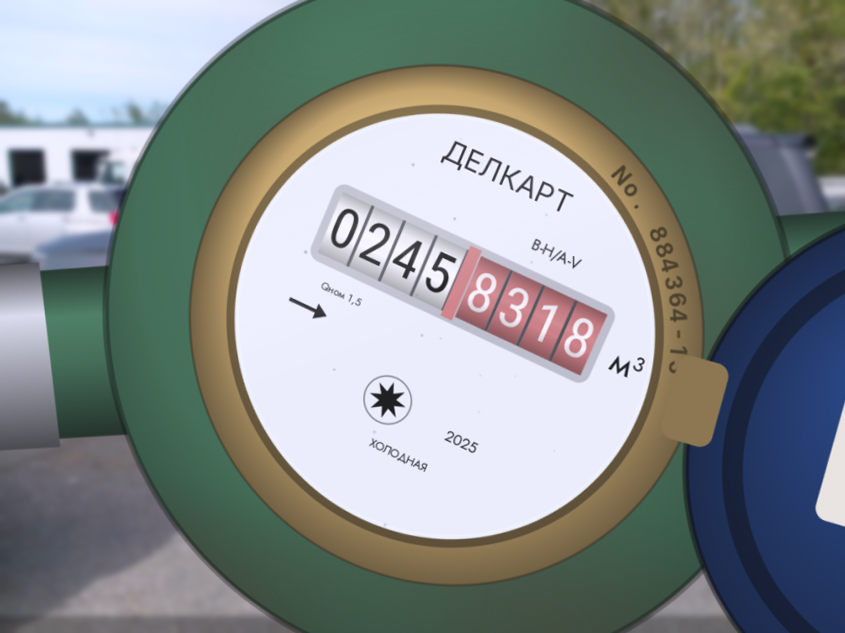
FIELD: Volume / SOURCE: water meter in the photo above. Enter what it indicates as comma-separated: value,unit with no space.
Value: 245.8318,m³
